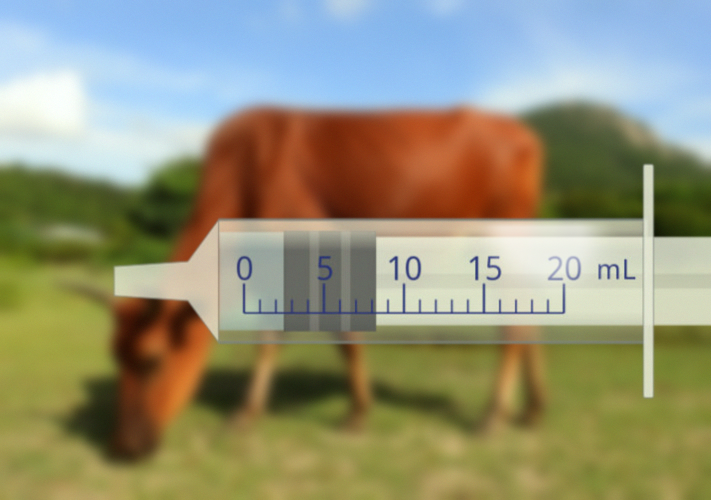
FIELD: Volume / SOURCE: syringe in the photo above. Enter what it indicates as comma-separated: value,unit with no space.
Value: 2.5,mL
